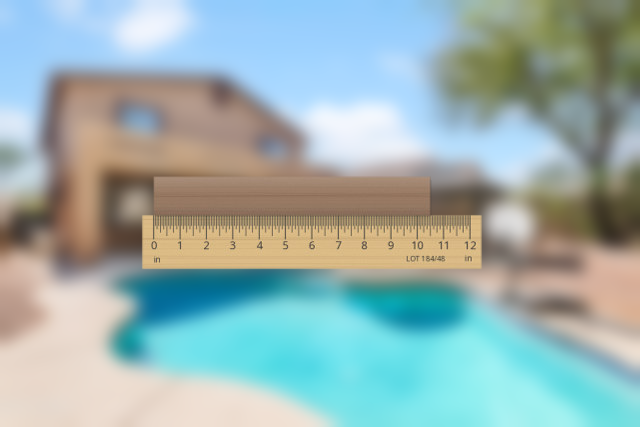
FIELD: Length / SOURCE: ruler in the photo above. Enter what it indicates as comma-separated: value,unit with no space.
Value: 10.5,in
